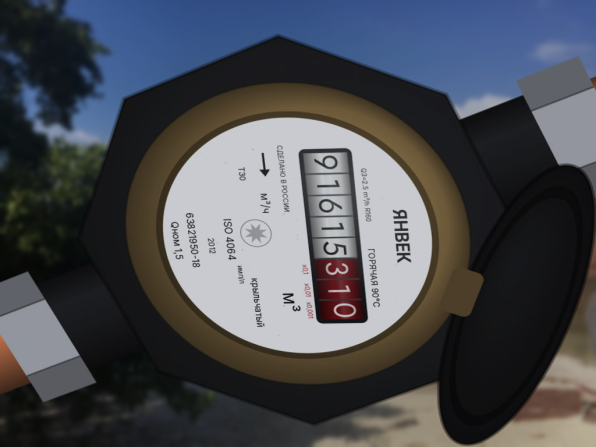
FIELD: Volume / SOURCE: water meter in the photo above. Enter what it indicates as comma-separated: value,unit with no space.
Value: 91615.310,m³
